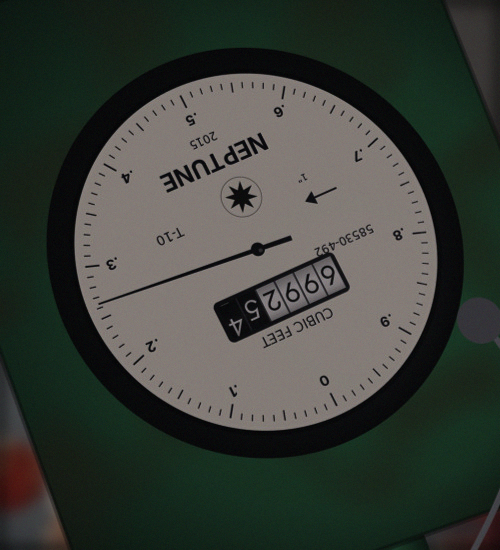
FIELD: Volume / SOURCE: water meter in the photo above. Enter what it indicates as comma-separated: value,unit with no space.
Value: 699254.26,ft³
